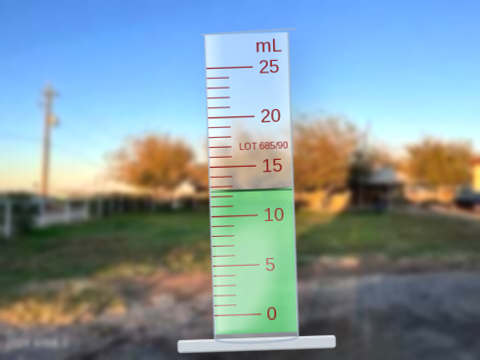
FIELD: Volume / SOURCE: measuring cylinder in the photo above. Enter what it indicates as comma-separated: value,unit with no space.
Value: 12.5,mL
